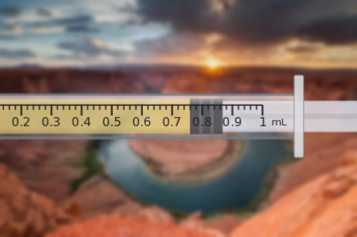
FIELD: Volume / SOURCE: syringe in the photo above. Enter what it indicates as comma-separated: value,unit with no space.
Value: 0.76,mL
